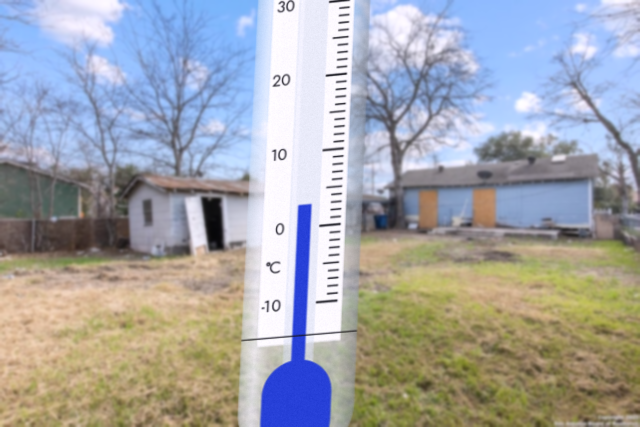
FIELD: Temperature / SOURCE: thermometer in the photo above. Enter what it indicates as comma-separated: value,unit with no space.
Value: 3,°C
